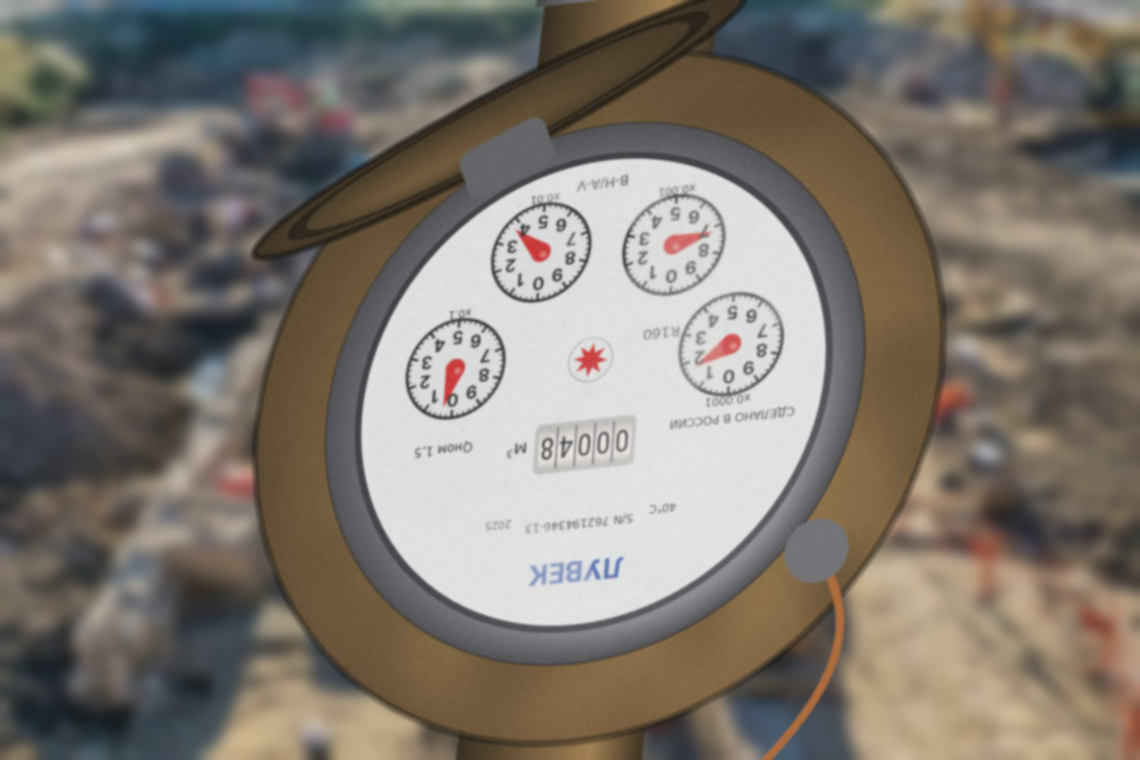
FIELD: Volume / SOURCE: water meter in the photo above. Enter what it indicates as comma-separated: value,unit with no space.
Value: 48.0371,m³
